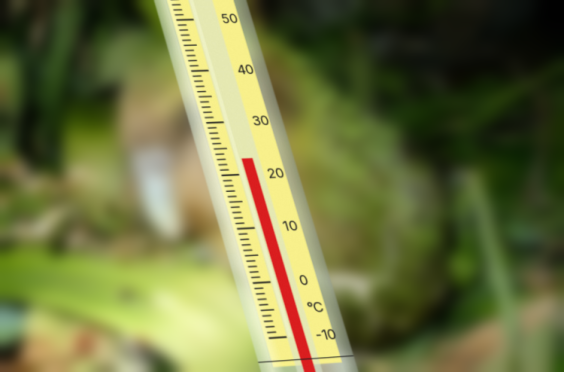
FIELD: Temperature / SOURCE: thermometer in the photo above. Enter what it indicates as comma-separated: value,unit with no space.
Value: 23,°C
